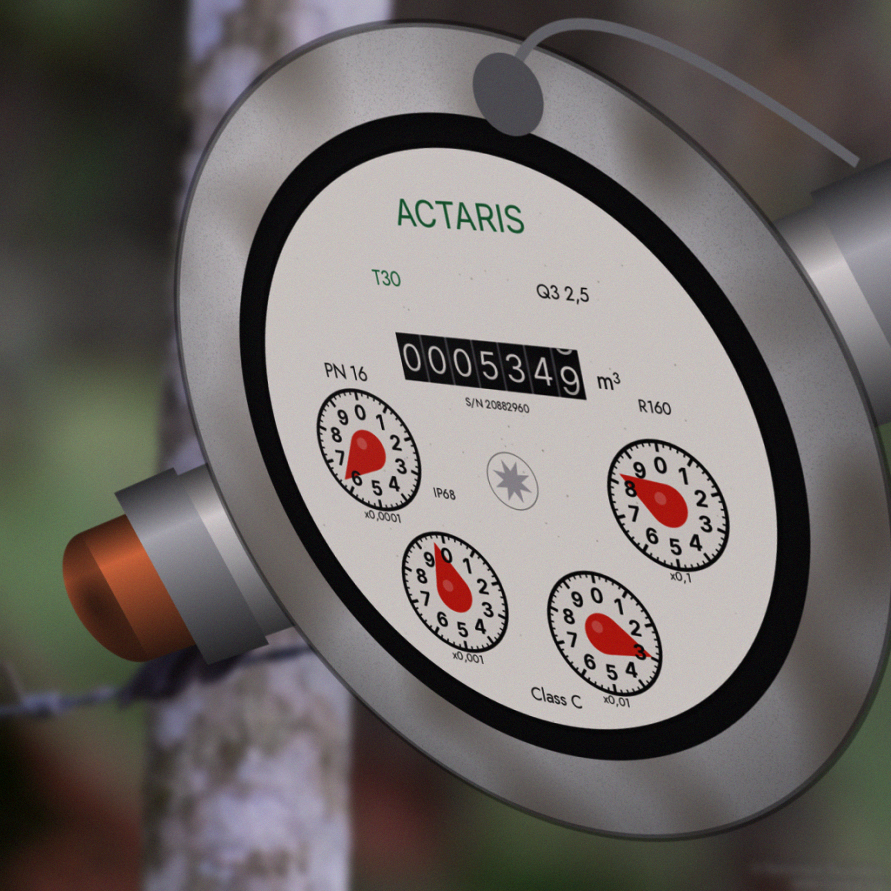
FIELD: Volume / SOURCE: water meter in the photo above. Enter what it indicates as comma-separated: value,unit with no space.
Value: 5348.8296,m³
